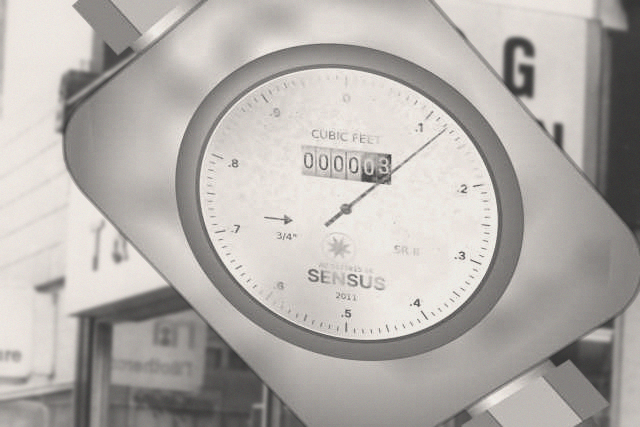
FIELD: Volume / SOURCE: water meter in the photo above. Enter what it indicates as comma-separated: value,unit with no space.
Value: 3.12,ft³
